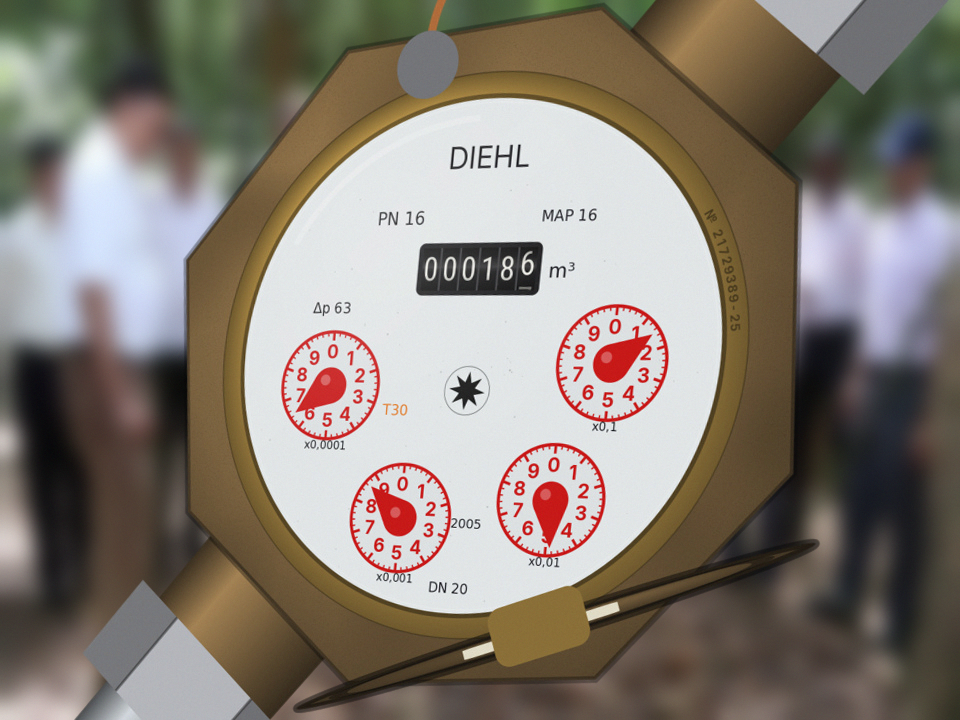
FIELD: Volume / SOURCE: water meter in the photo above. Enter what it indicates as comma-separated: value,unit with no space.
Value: 186.1486,m³
